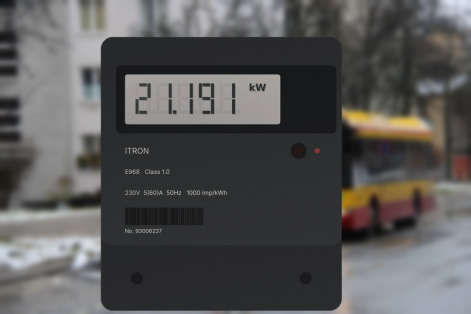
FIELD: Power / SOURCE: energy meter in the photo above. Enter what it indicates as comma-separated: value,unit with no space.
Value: 21.191,kW
